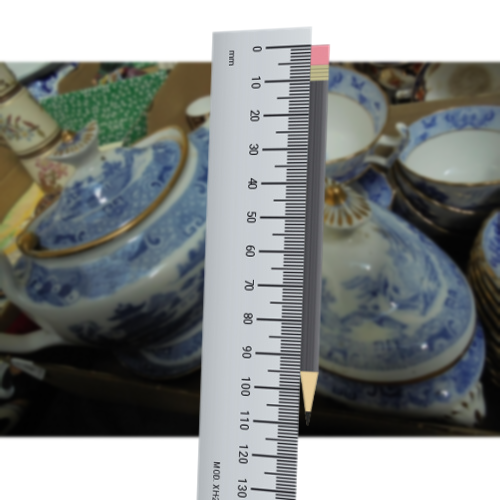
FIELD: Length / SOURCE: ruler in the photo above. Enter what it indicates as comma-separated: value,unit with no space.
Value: 110,mm
